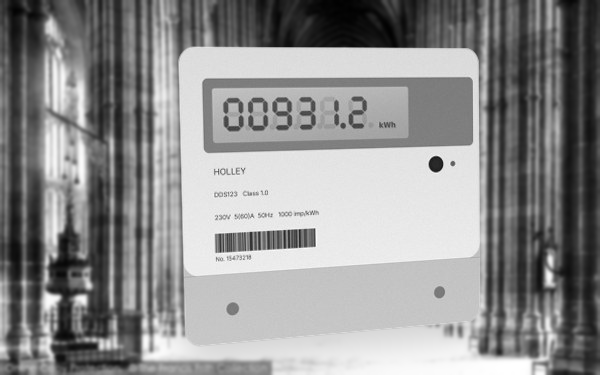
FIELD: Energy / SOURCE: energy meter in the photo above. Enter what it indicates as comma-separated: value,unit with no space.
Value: 931.2,kWh
